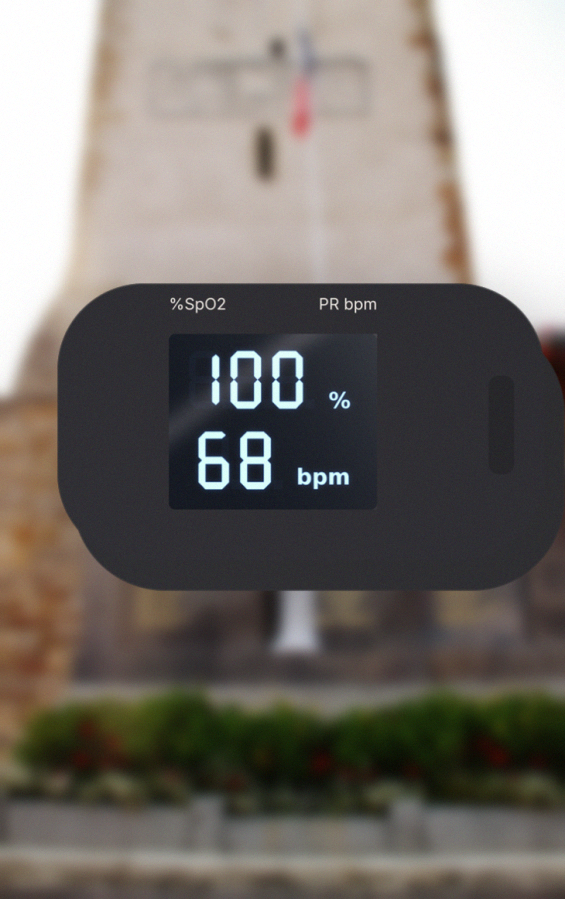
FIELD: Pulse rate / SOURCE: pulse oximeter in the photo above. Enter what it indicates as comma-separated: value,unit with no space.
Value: 68,bpm
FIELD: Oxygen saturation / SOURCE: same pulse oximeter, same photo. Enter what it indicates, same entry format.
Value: 100,%
